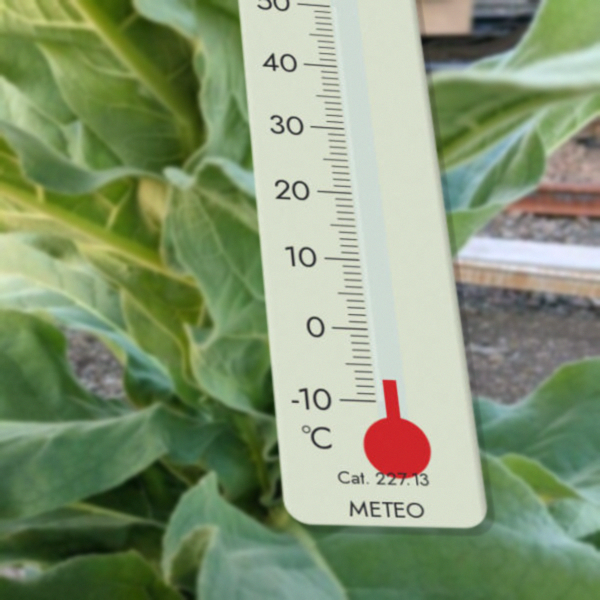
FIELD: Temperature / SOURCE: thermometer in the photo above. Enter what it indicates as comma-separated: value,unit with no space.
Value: -7,°C
